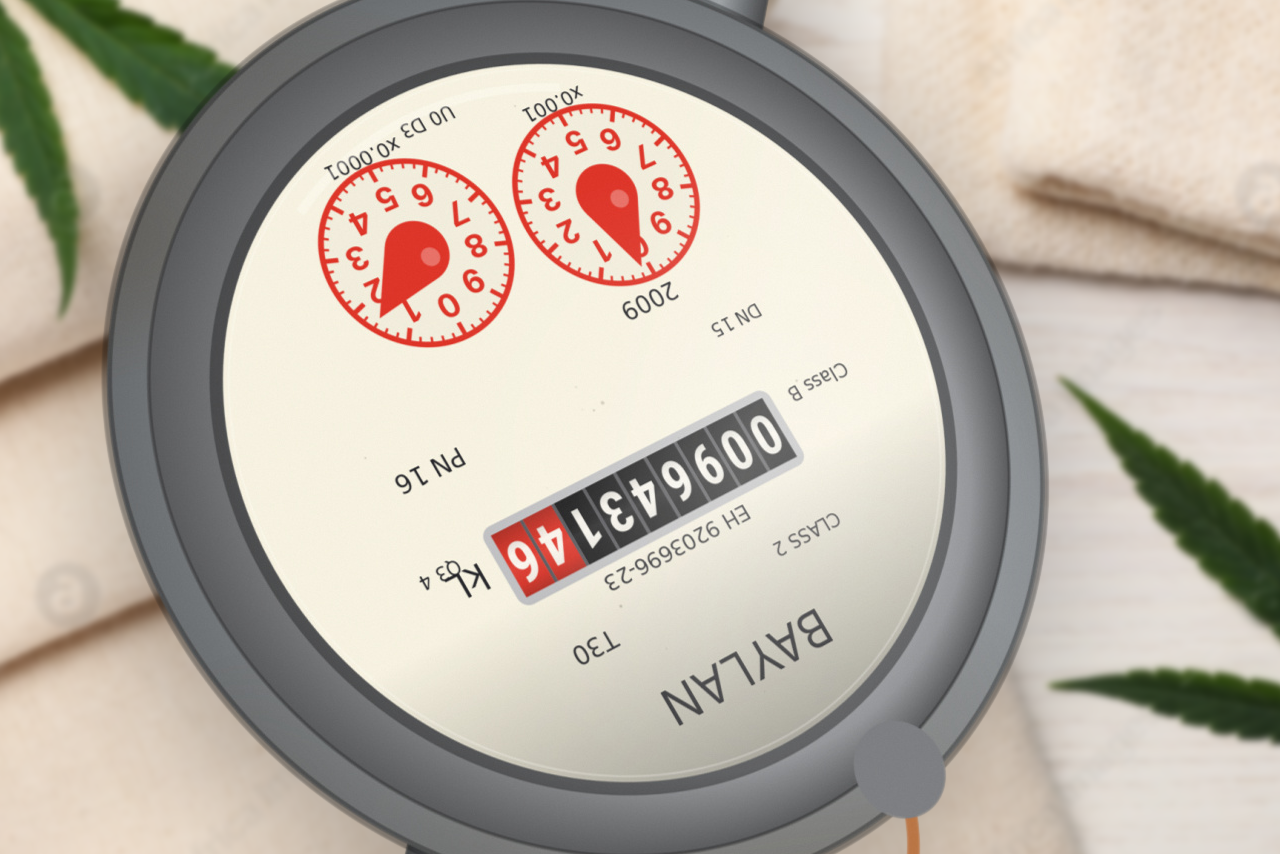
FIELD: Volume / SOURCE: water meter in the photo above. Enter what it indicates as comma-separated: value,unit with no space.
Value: 96431.4601,kL
